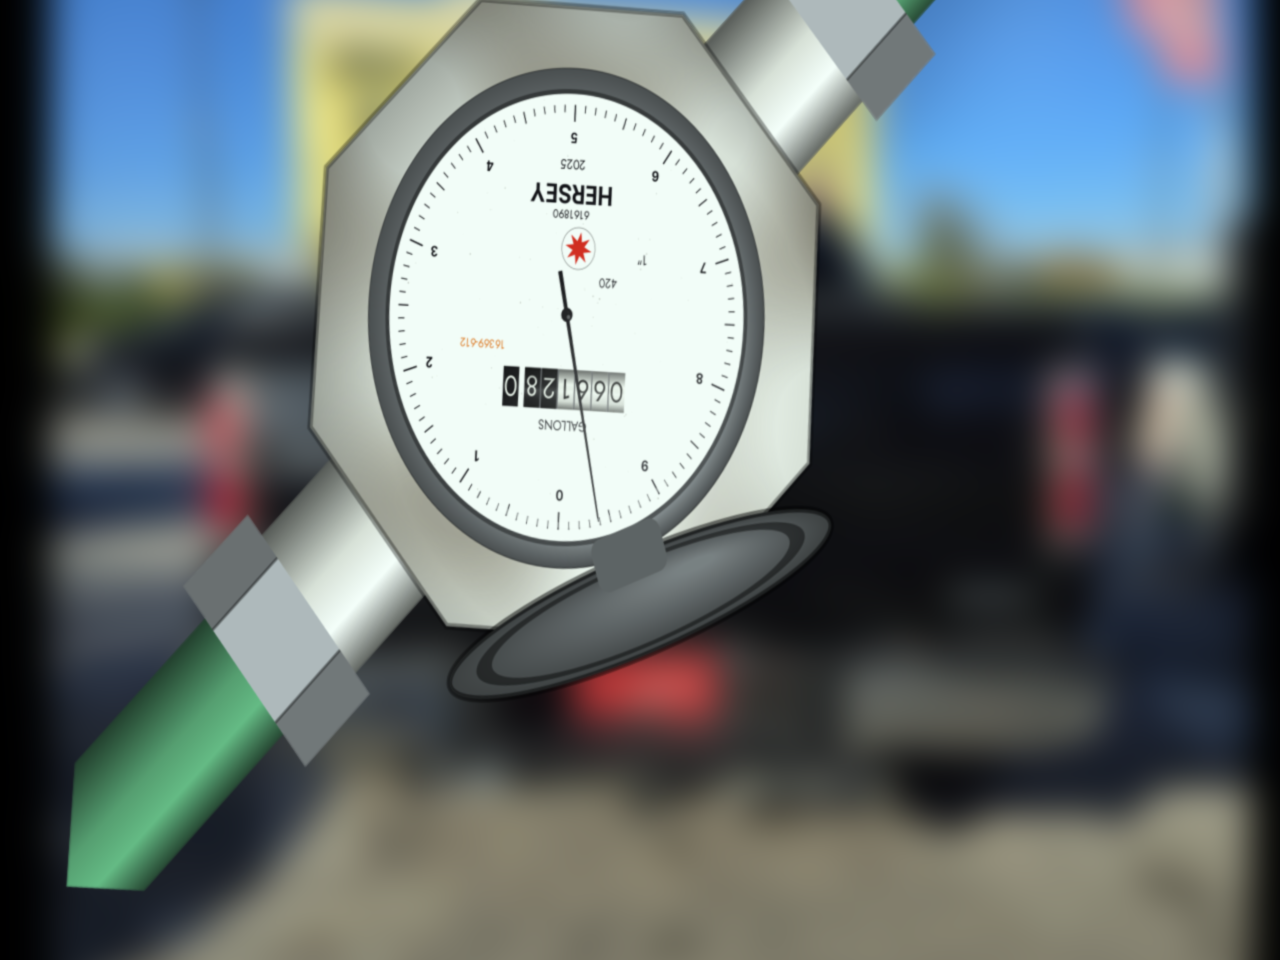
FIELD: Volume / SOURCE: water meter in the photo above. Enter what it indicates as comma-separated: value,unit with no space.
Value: 661279.6,gal
